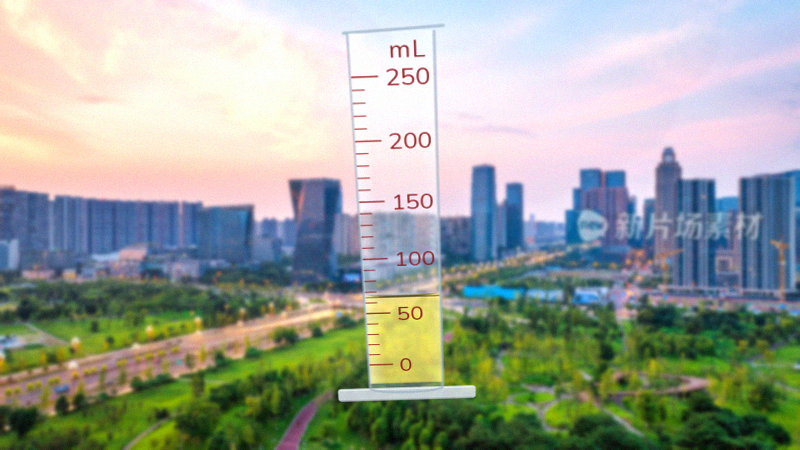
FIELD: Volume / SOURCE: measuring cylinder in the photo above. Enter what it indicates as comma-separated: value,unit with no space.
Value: 65,mL
